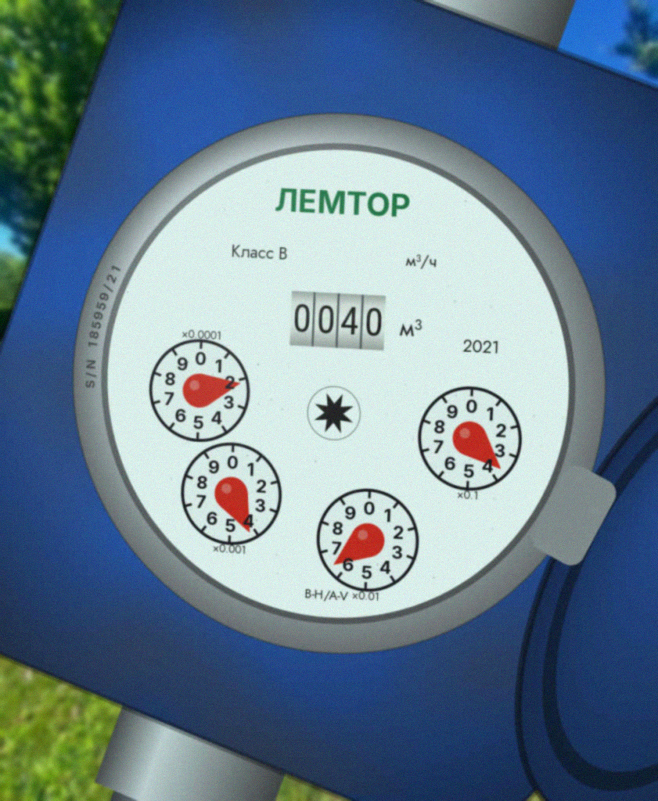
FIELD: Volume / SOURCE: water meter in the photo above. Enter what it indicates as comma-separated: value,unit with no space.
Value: 40.3642,m³
